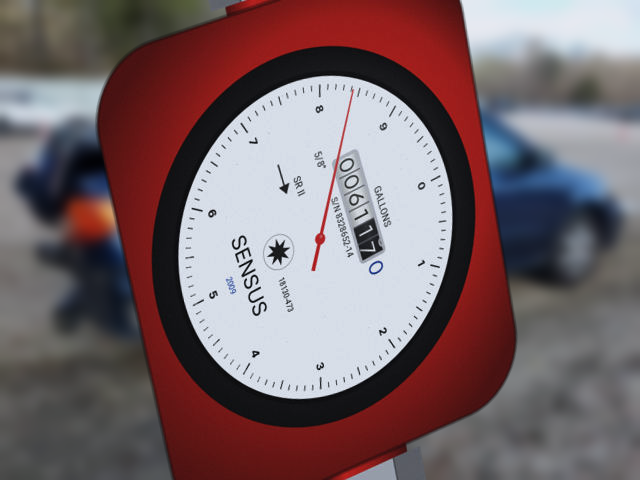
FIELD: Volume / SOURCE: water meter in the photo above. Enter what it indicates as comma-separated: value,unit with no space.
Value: 61168.4,gal
